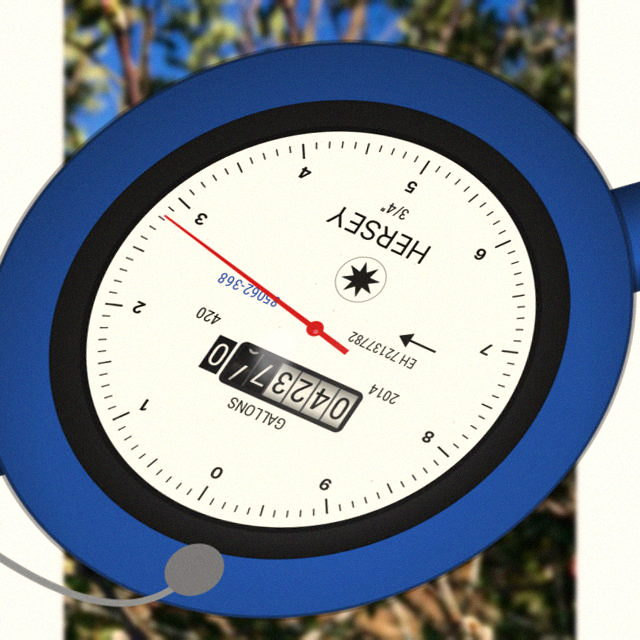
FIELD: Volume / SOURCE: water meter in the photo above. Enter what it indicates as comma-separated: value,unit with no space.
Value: 423772.8,gal
